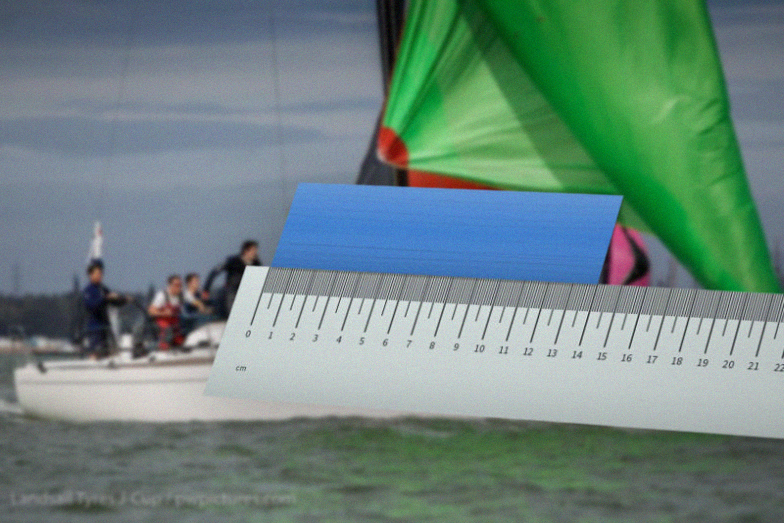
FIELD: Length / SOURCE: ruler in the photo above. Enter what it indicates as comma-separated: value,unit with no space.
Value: 14,cm
